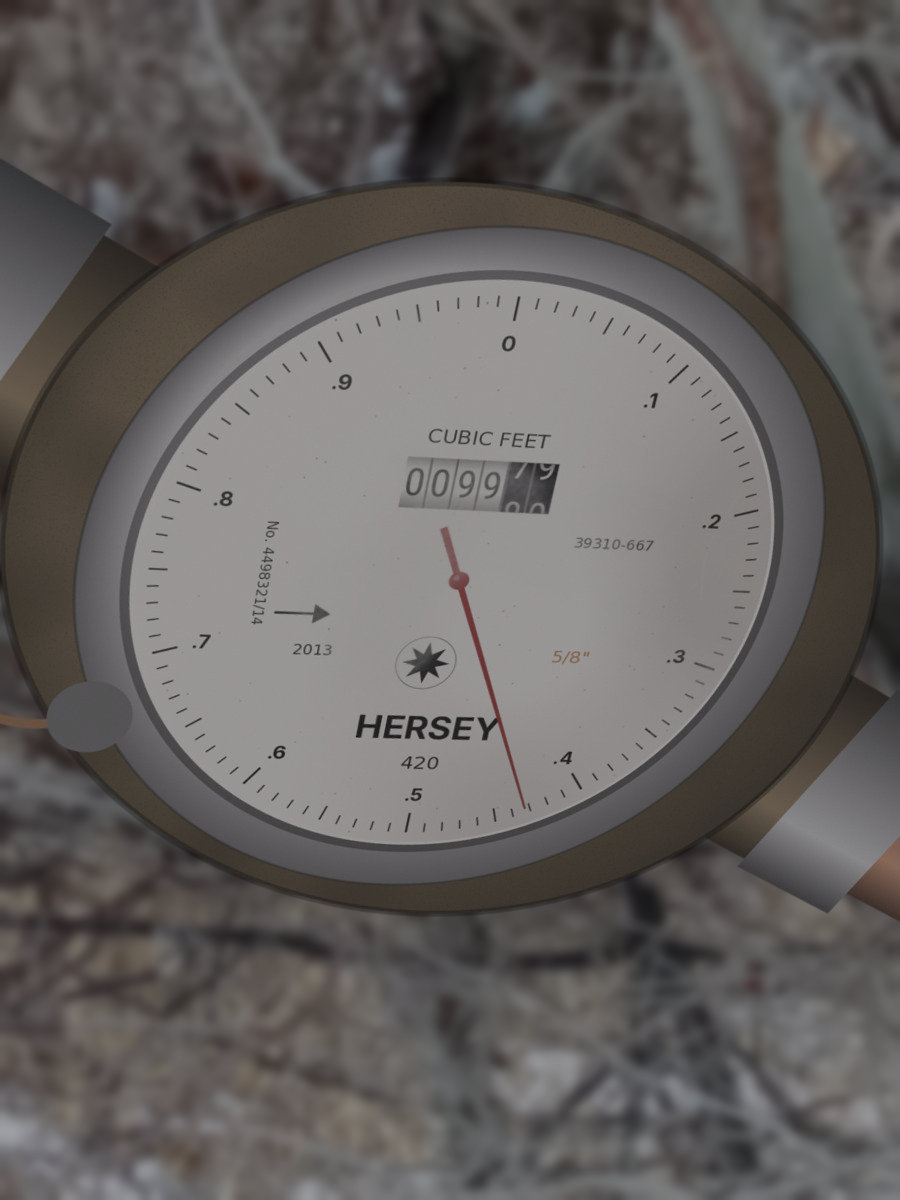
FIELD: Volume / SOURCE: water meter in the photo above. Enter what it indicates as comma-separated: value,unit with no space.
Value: 9979.43,ft³
